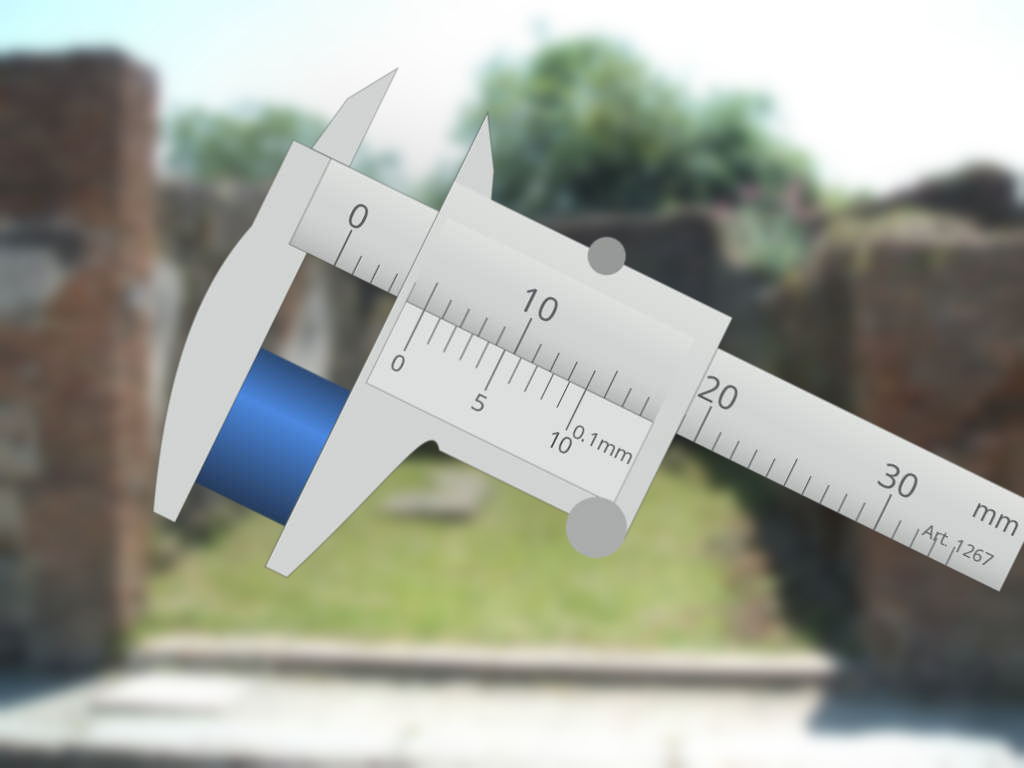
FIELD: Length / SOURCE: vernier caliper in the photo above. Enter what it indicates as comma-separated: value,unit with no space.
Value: 5.0,mm
